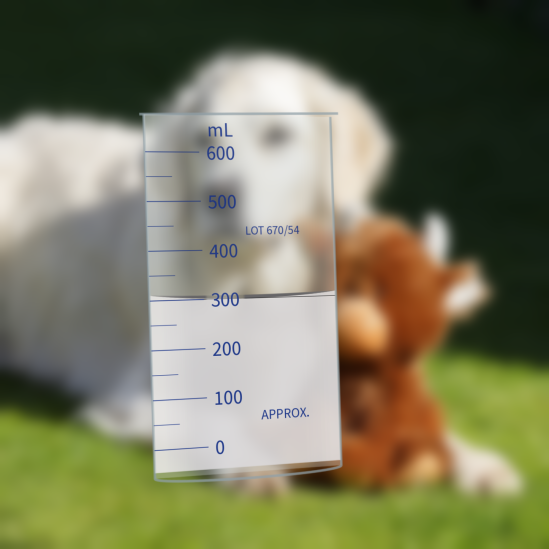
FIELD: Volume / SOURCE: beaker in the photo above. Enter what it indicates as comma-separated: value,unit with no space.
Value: 300,mL
